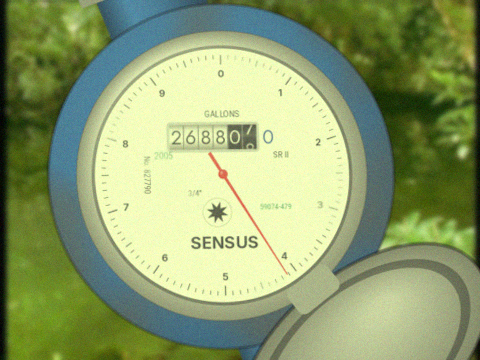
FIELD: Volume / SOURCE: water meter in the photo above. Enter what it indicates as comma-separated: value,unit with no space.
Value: 2688074.1,gal
